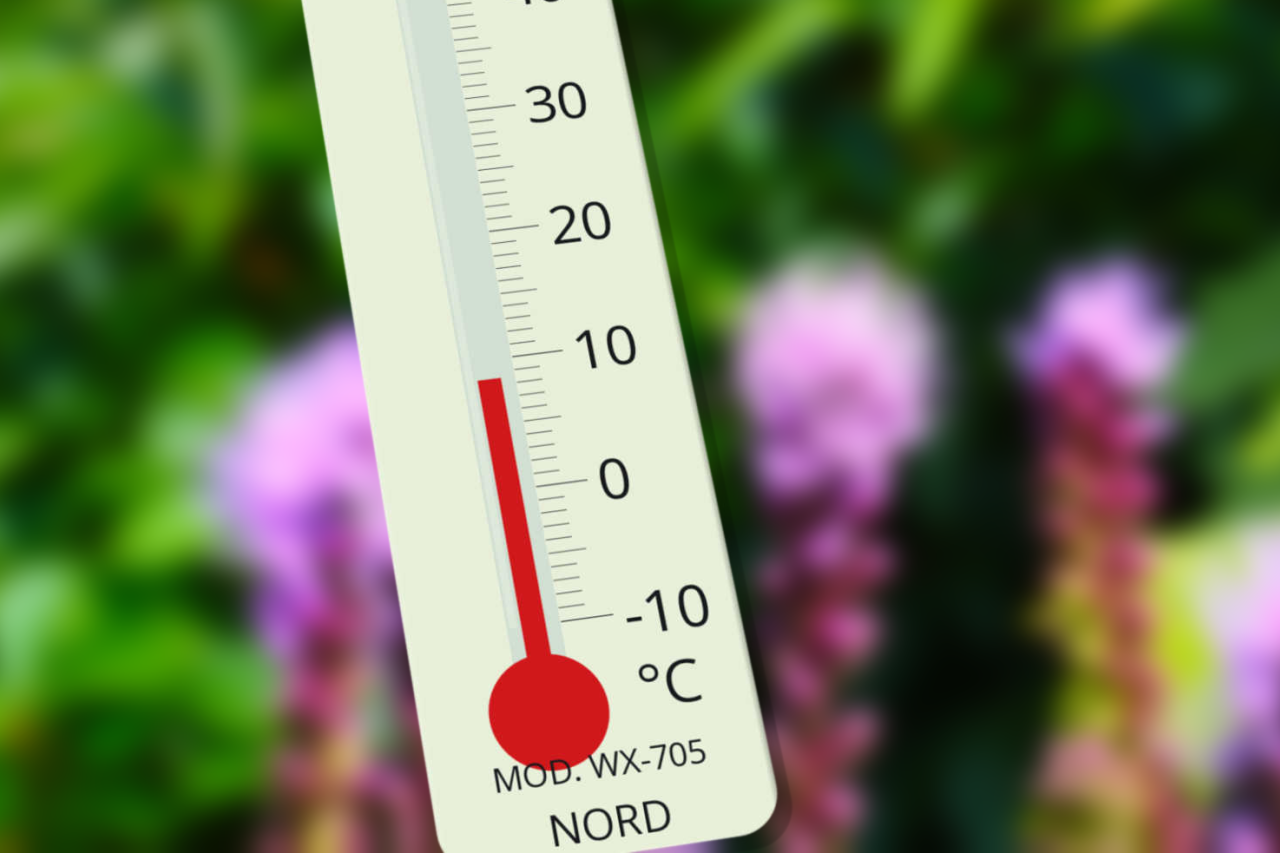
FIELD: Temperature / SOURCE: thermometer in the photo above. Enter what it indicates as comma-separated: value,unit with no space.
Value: 8.5,°C
